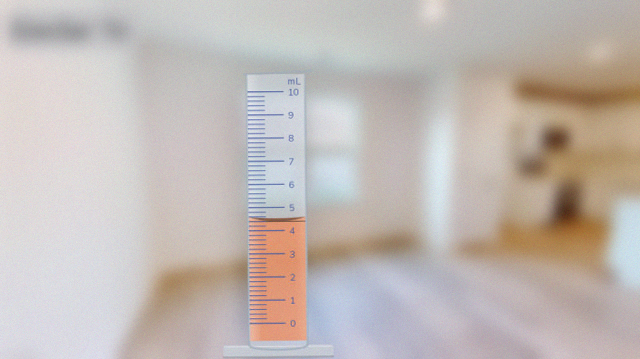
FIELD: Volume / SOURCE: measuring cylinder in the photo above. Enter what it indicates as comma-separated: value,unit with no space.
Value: 4.4,mL
